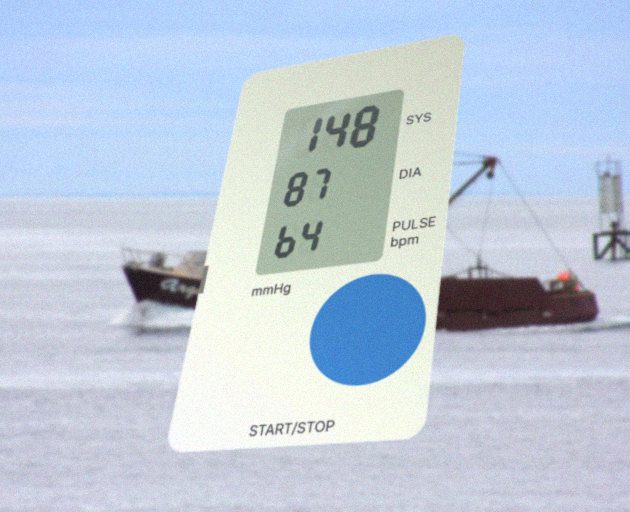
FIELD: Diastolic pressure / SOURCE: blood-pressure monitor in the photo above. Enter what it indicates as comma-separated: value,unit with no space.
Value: 87,mmHg
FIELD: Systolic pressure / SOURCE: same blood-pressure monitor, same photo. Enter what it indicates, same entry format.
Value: 148,mmHg
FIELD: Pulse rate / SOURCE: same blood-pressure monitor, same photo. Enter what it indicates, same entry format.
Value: 64,bpm
